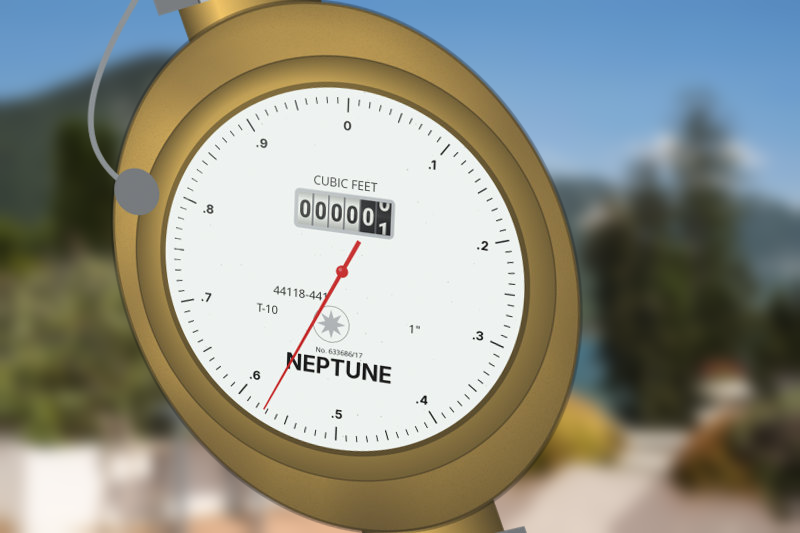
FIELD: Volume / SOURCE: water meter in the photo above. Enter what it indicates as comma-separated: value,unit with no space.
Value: 0.57,ft³
